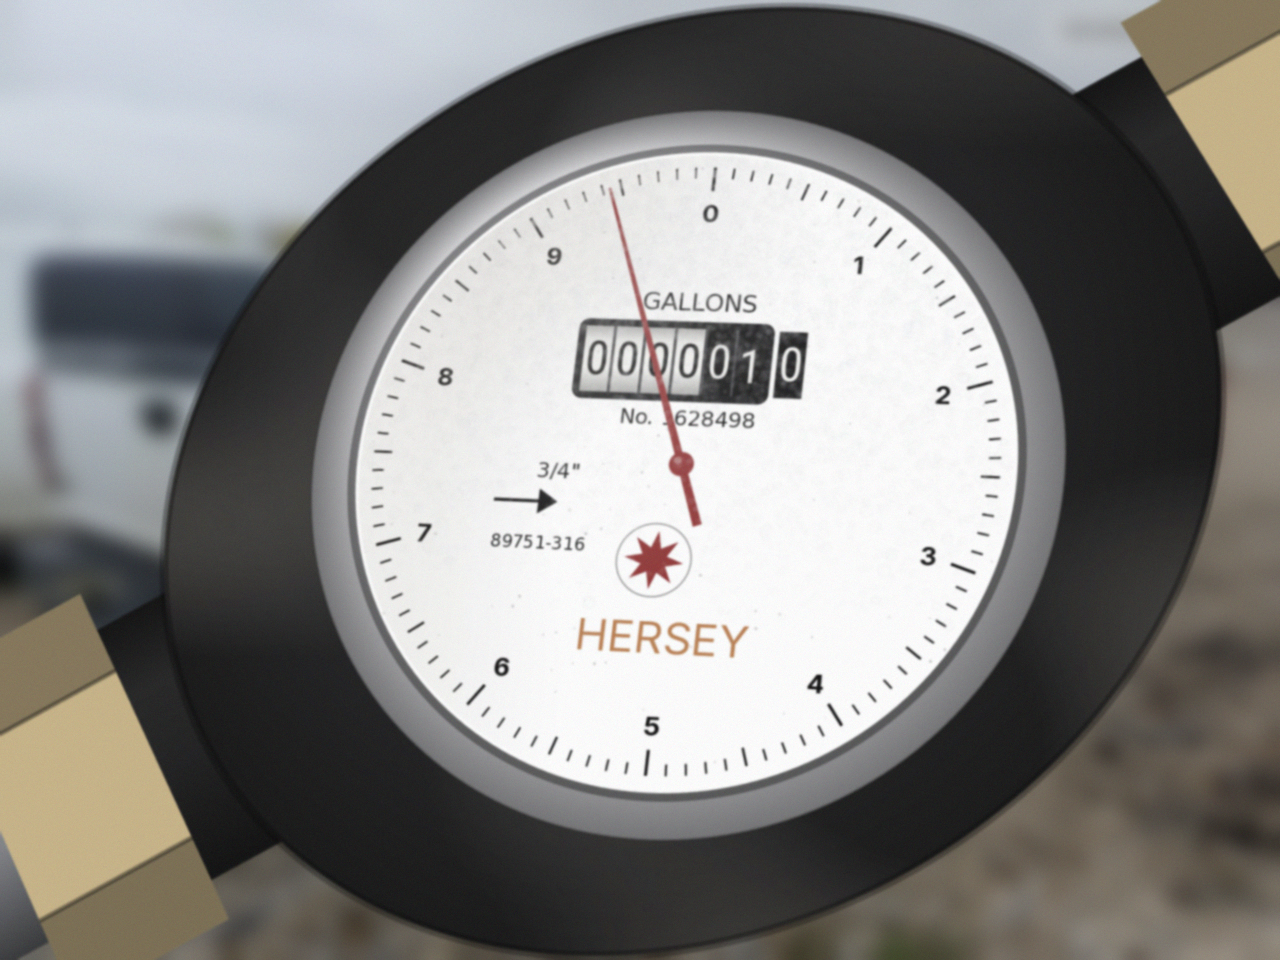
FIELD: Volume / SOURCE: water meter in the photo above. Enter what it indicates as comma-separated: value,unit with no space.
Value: 9.4,gal
